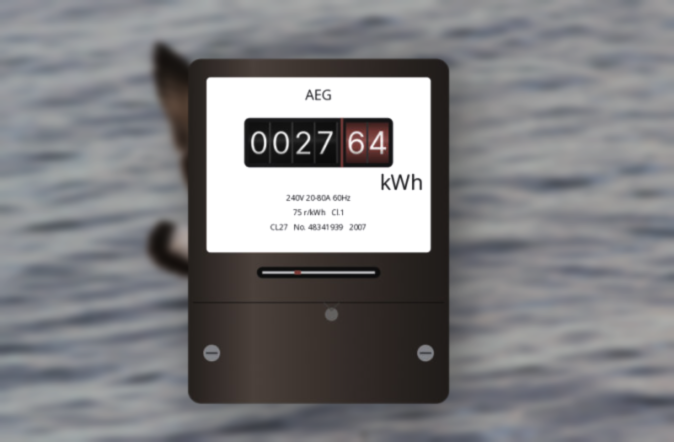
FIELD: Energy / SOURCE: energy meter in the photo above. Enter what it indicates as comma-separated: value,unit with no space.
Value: 27.64,kWh
